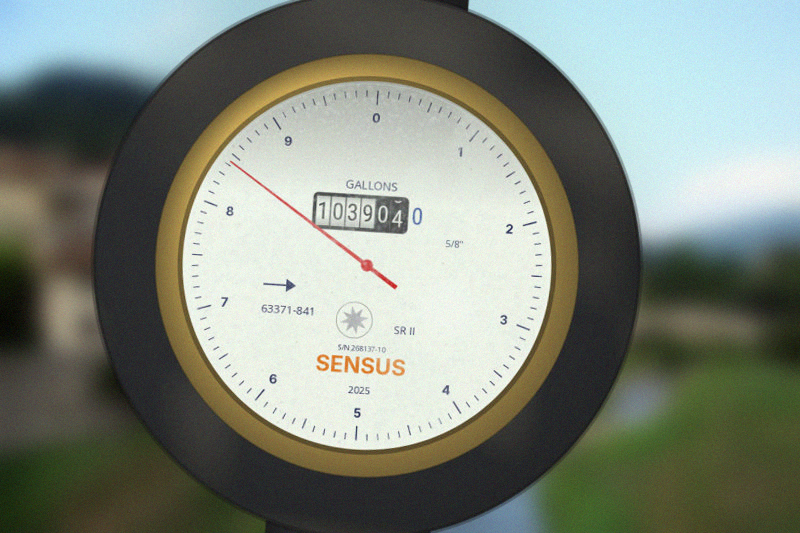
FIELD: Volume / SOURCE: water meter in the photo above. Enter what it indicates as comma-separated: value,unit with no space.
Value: 1039038.4,gal
